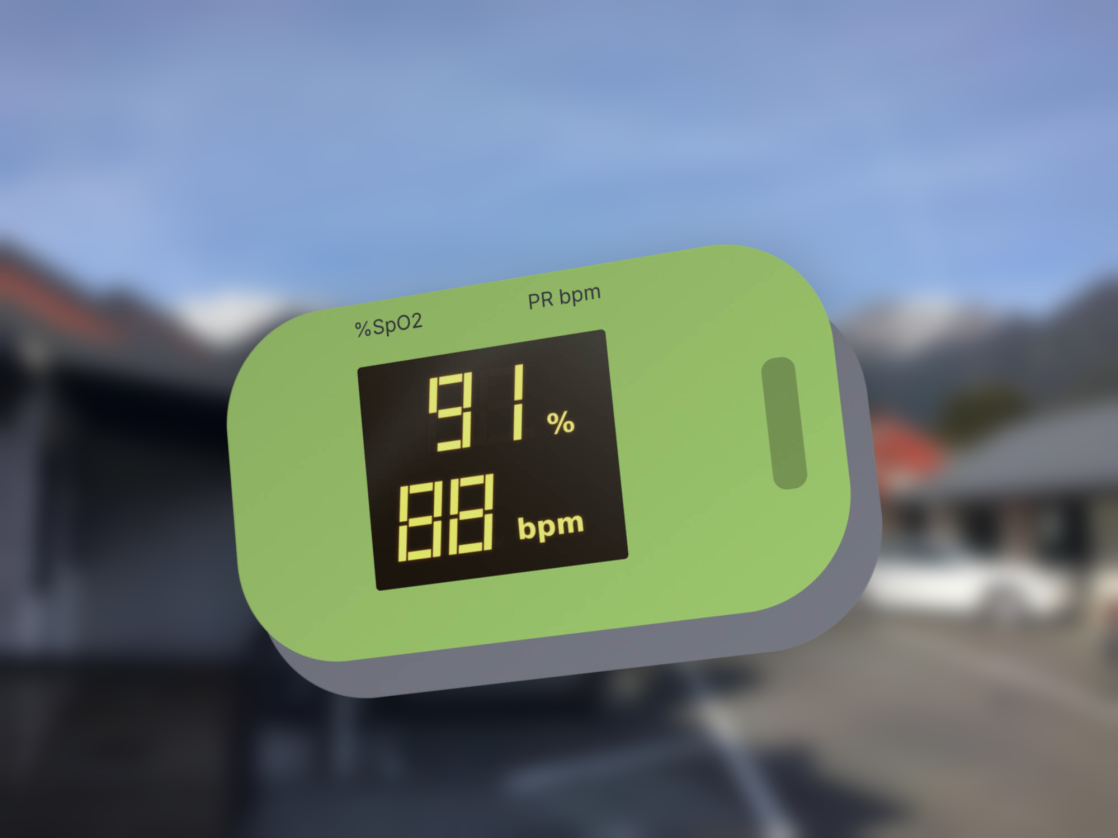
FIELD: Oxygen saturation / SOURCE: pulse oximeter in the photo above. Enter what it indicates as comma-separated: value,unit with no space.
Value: 91,%
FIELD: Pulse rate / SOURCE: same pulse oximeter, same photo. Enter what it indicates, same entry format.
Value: 88,bpm
